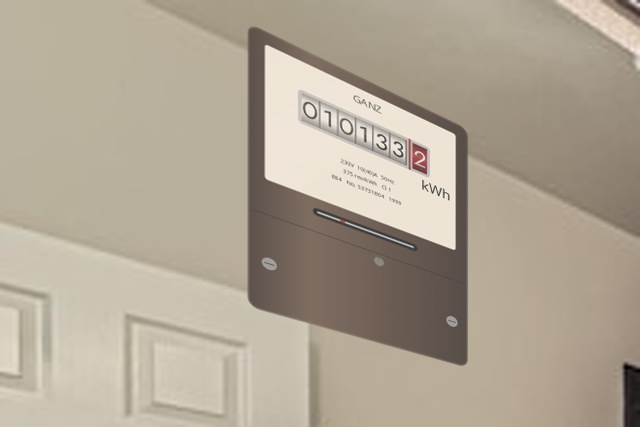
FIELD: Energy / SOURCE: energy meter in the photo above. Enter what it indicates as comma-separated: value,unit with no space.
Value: 10133.2,kWh
